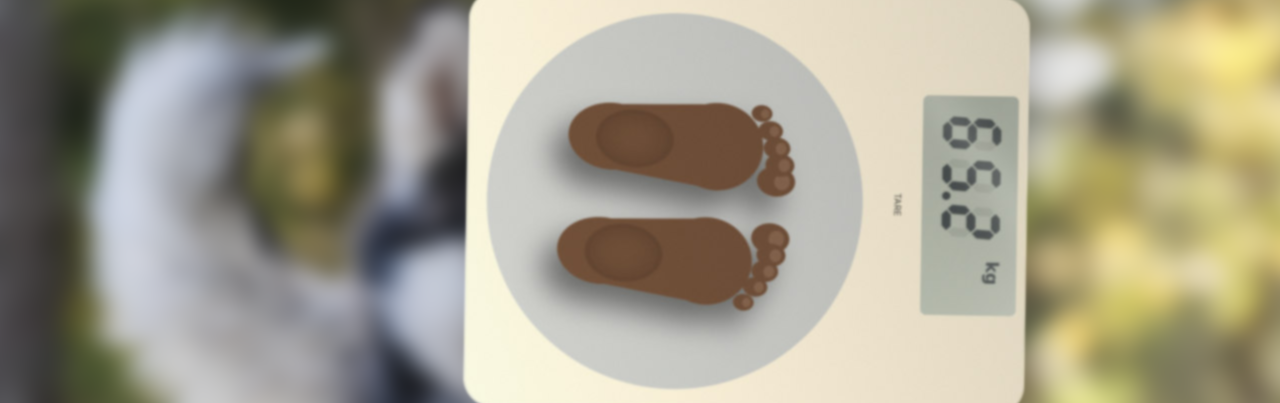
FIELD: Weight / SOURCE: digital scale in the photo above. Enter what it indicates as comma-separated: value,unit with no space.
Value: 65.2,kg
